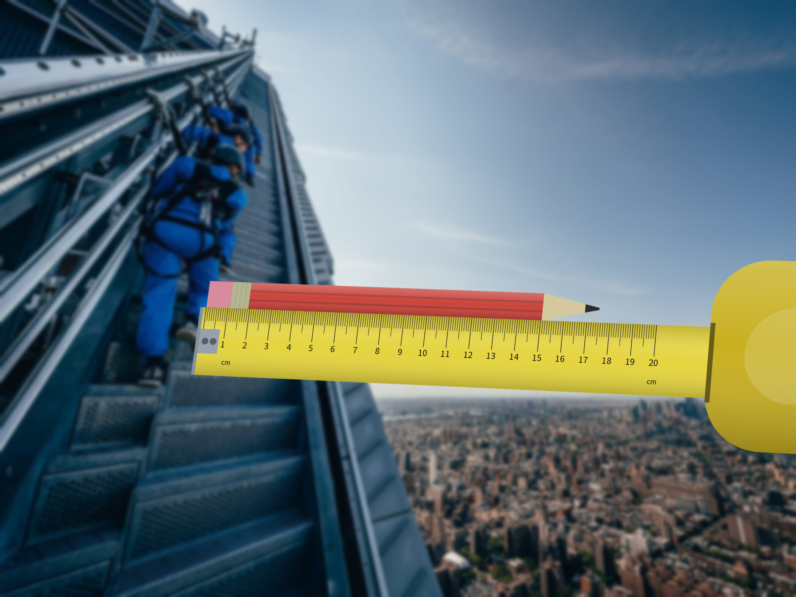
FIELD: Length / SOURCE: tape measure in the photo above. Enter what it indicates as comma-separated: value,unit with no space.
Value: 17.5,cm
